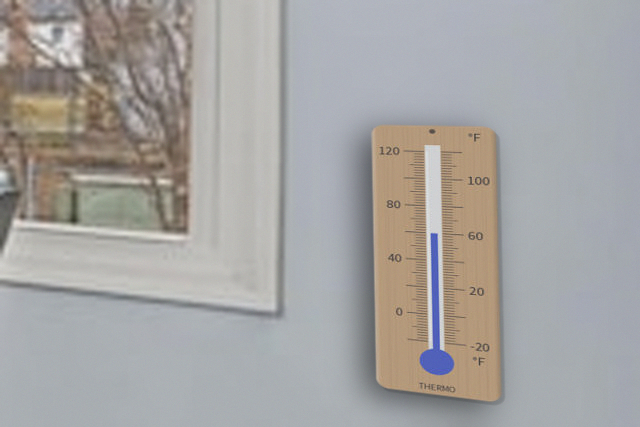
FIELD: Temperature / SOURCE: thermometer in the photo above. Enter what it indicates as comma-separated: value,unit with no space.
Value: 60,°F
